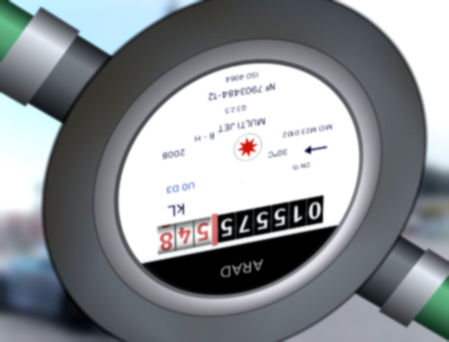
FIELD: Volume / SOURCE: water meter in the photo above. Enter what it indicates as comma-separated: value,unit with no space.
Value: 15575.548,kL
